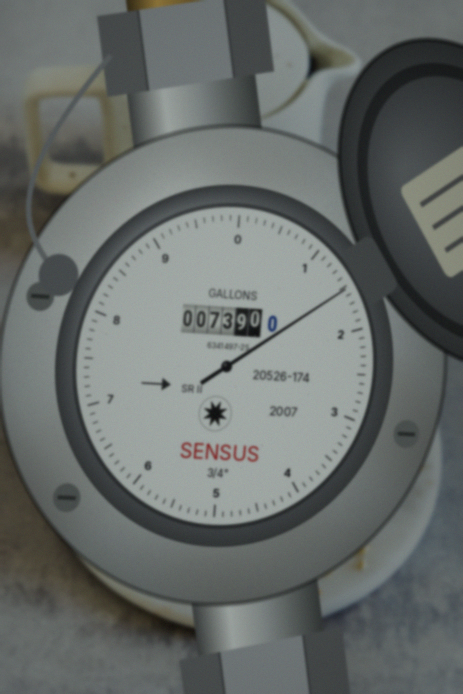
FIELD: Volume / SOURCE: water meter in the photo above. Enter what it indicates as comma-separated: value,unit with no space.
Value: 73901.5,gal
